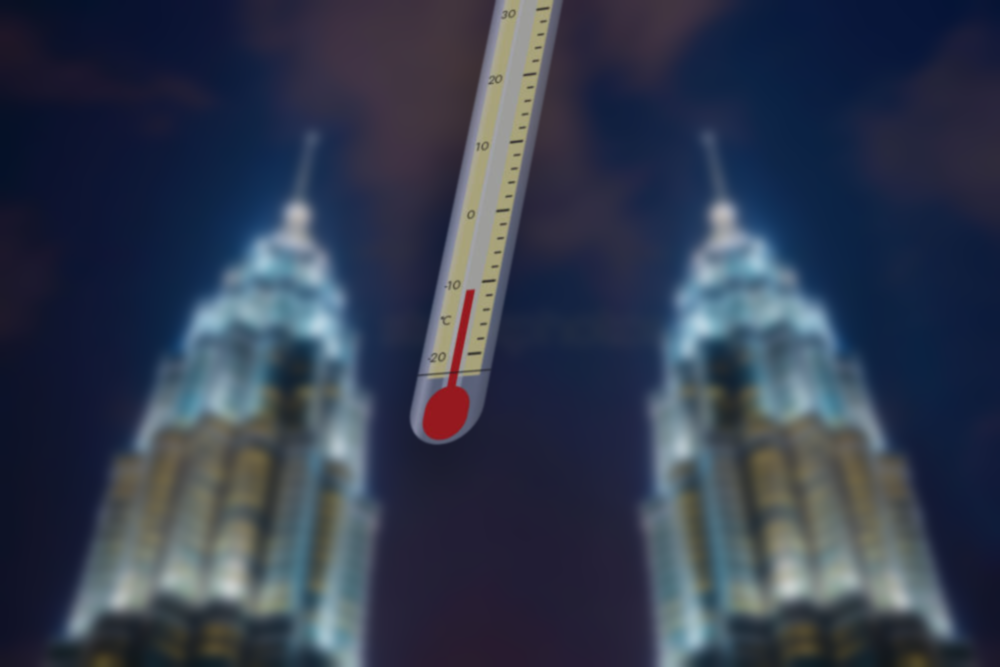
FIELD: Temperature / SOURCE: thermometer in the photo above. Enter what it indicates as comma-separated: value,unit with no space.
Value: -11,°C
